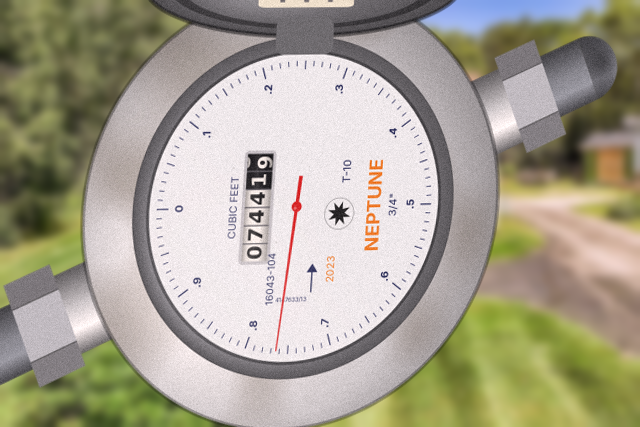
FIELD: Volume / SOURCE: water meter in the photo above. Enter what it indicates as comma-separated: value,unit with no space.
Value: 74418.76,ft³
